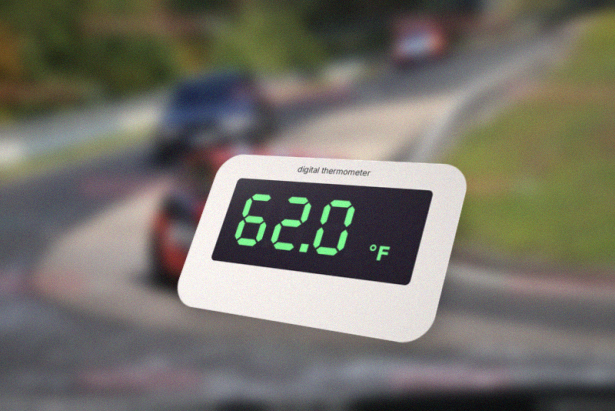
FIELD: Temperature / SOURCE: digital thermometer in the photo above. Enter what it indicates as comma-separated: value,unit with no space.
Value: 62.0,°F
